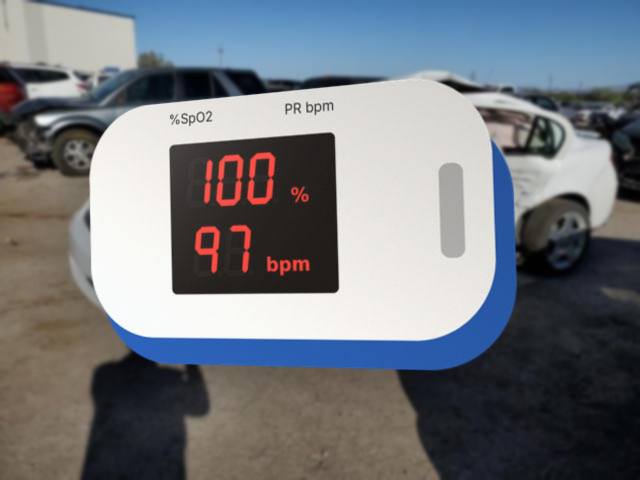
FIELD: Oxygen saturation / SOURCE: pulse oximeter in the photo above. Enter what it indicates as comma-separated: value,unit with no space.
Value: 100,%
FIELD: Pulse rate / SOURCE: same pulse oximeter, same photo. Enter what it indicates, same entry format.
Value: 97,bpm
